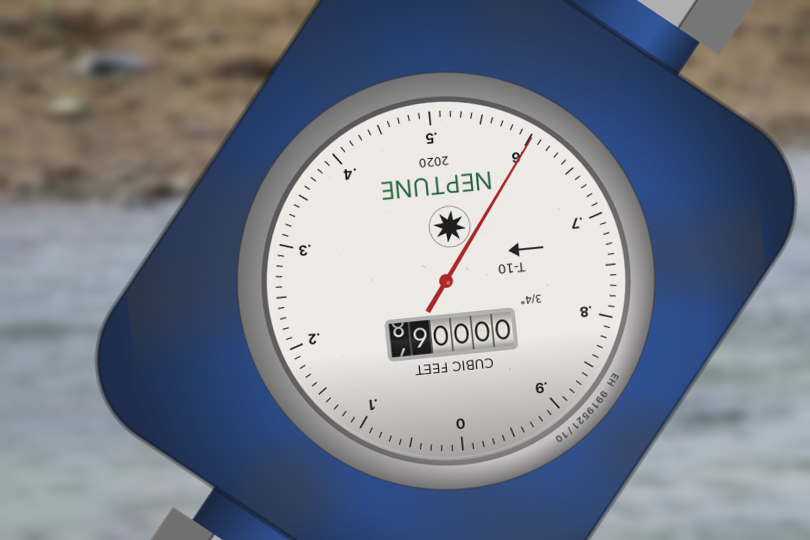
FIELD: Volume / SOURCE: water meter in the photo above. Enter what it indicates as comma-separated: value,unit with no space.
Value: 67.60,ft³
